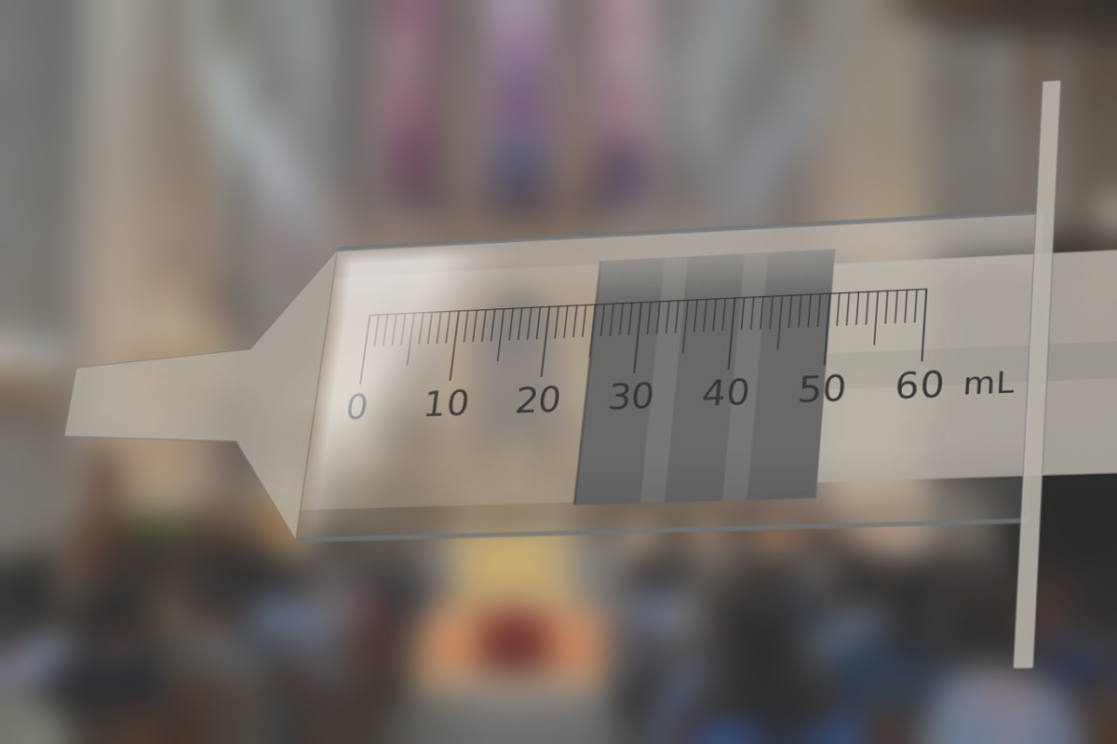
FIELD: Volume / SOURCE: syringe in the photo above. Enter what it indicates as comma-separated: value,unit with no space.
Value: 25,mL
